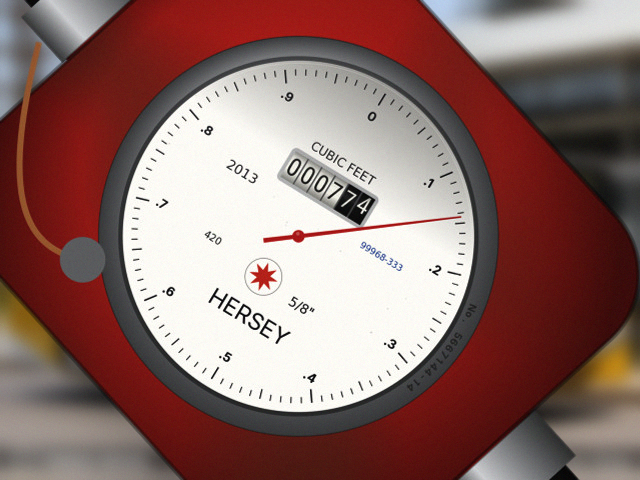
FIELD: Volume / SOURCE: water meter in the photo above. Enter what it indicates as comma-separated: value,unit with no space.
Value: 774.14,ft³
